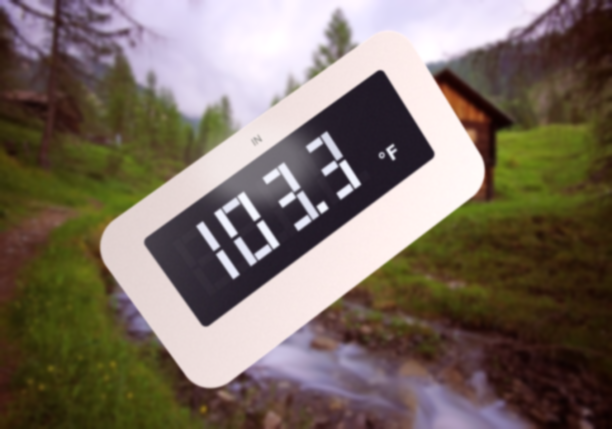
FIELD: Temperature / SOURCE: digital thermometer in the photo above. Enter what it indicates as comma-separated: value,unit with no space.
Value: 103.3,°F
